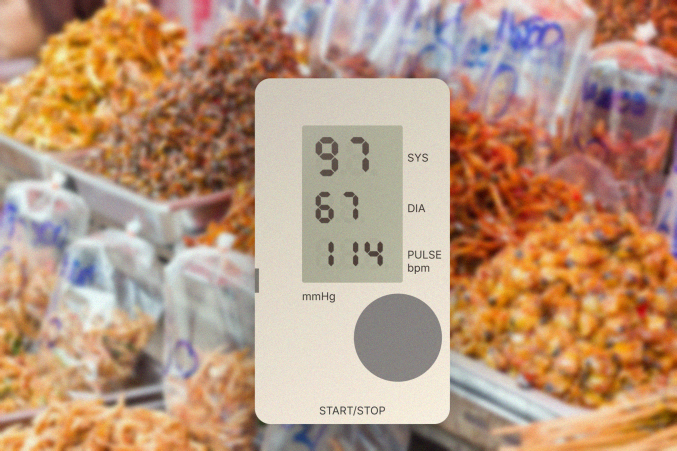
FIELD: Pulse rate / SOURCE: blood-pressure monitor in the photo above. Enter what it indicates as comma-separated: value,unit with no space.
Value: 114,bpm
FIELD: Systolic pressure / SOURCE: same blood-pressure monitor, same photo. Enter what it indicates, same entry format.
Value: 97,mmHg
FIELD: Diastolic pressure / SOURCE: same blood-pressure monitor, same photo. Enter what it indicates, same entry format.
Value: 67,mmHg
